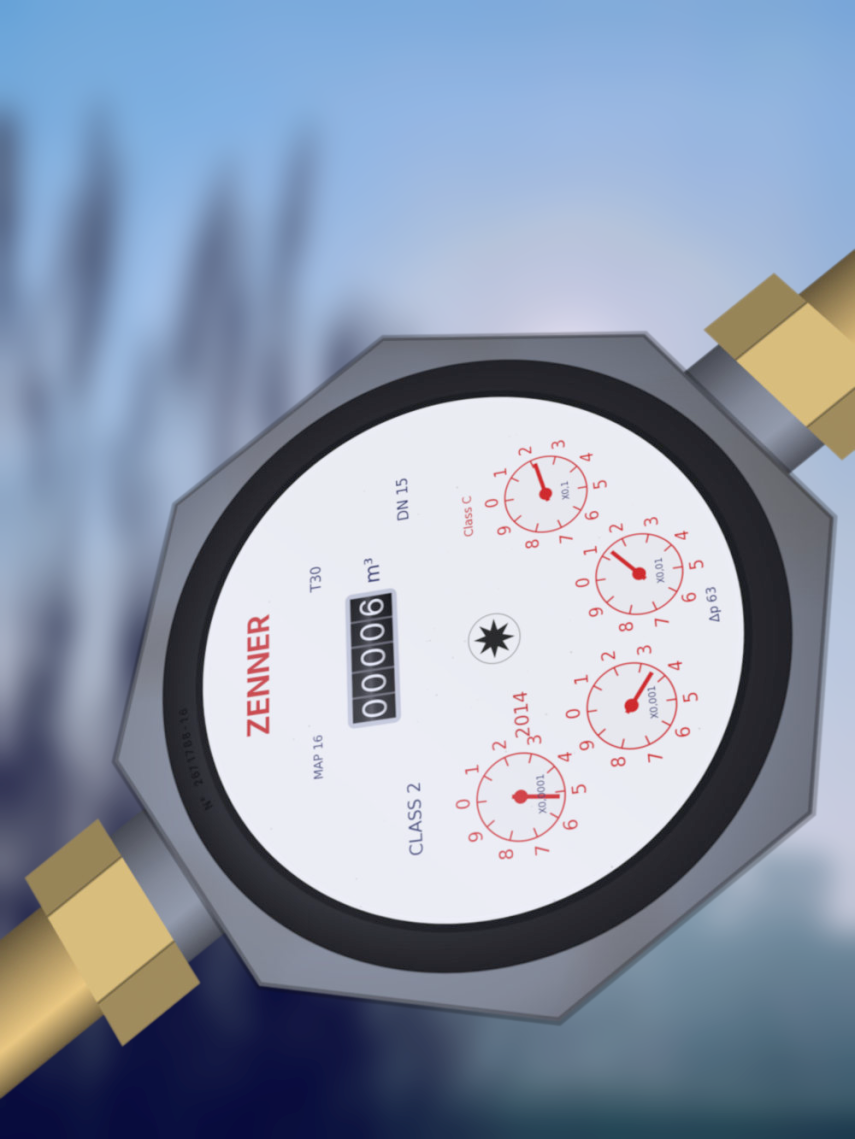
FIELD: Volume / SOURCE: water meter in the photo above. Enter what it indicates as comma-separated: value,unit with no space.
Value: 6.2135,m³
